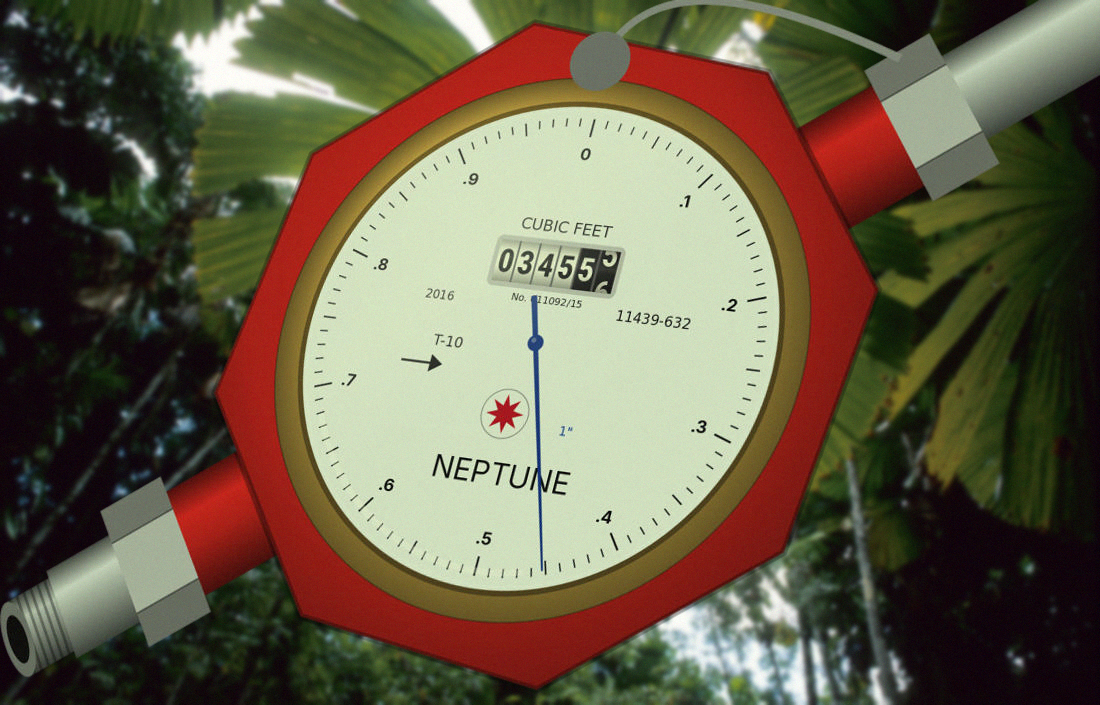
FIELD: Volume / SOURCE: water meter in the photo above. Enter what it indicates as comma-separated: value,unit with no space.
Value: 34555.45,ft³
